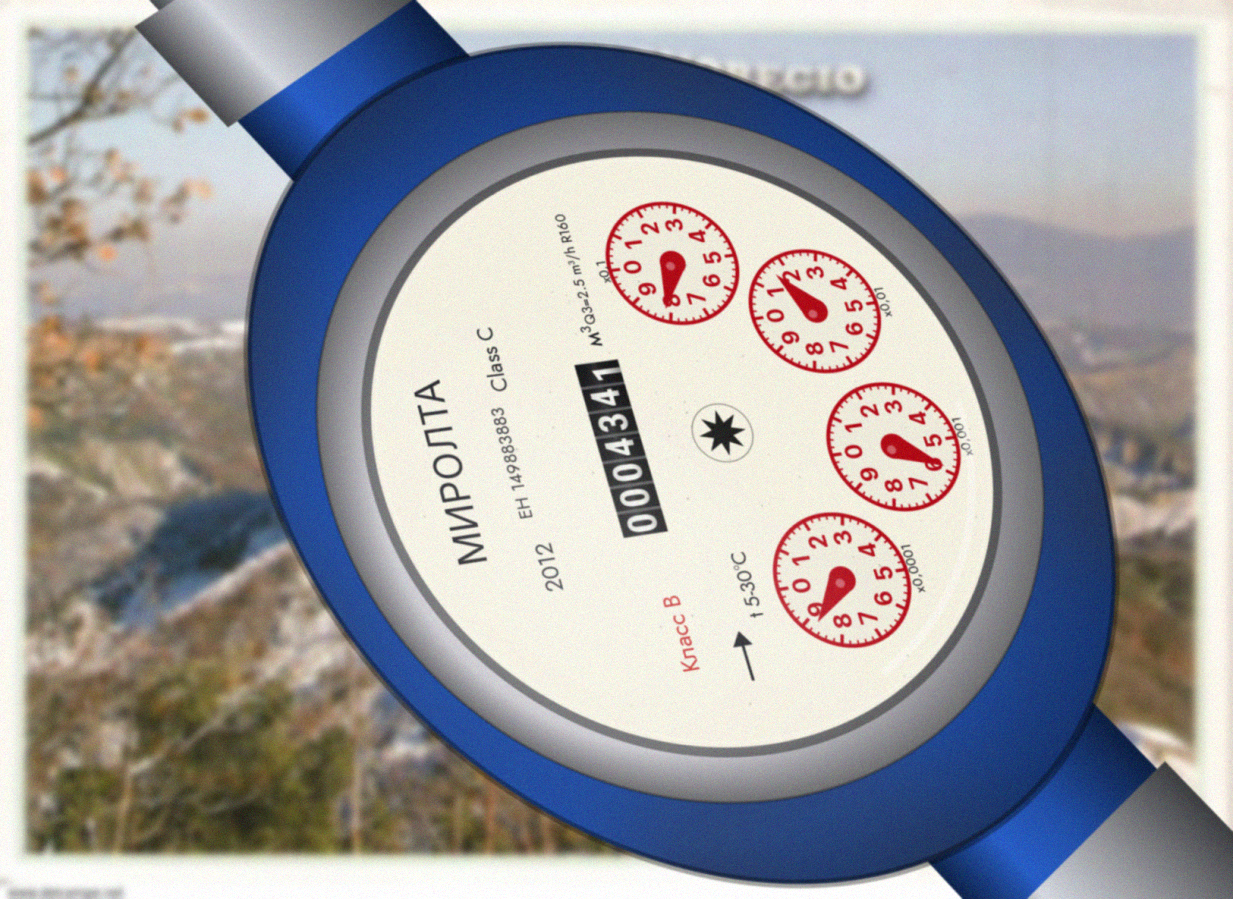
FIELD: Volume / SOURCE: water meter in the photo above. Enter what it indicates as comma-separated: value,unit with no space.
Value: 4340.8158,m³
